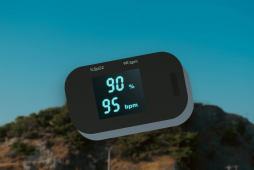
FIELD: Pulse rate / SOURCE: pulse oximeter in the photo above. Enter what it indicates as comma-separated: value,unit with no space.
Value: 95,bpm
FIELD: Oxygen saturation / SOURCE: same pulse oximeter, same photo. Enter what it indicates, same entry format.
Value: 90,%
